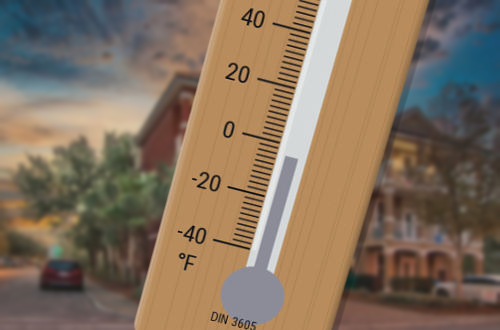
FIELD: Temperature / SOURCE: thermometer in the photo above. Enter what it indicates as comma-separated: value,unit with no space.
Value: -4,°F
